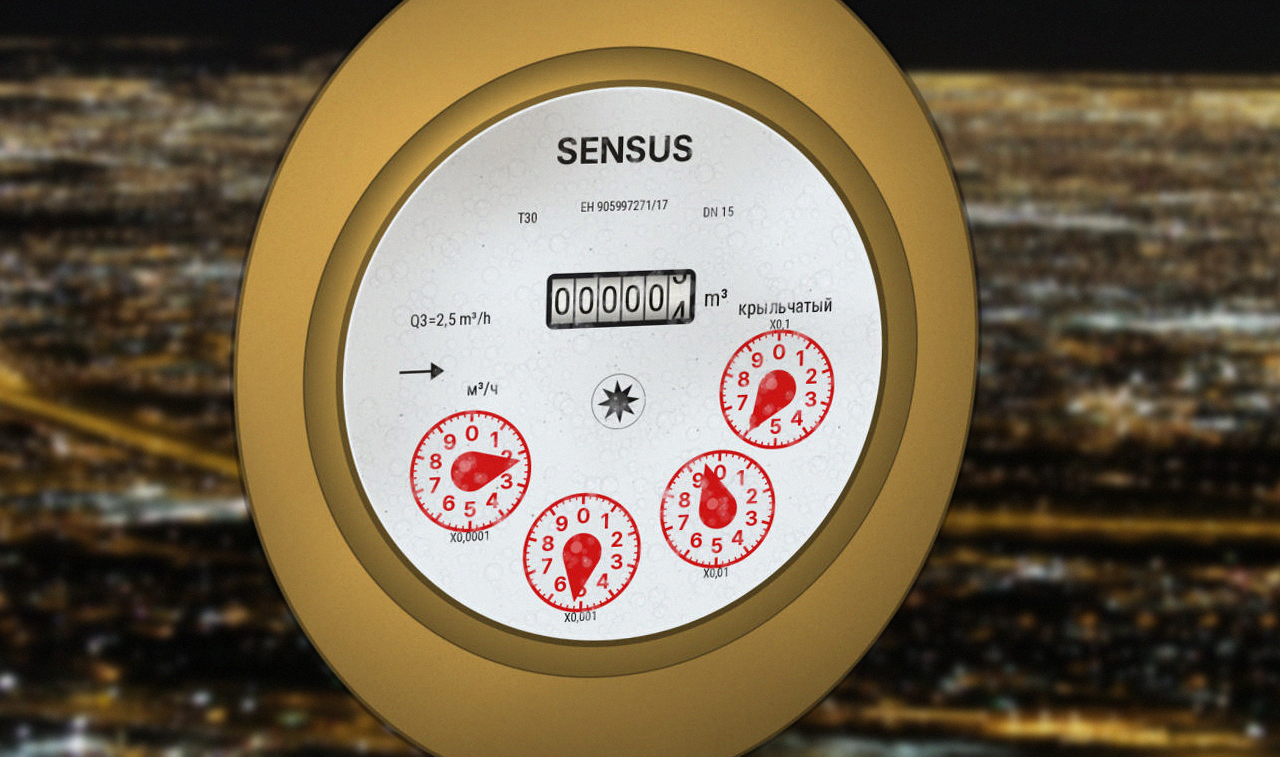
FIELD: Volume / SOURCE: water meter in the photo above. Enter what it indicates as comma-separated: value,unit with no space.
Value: 3.5952,m³
